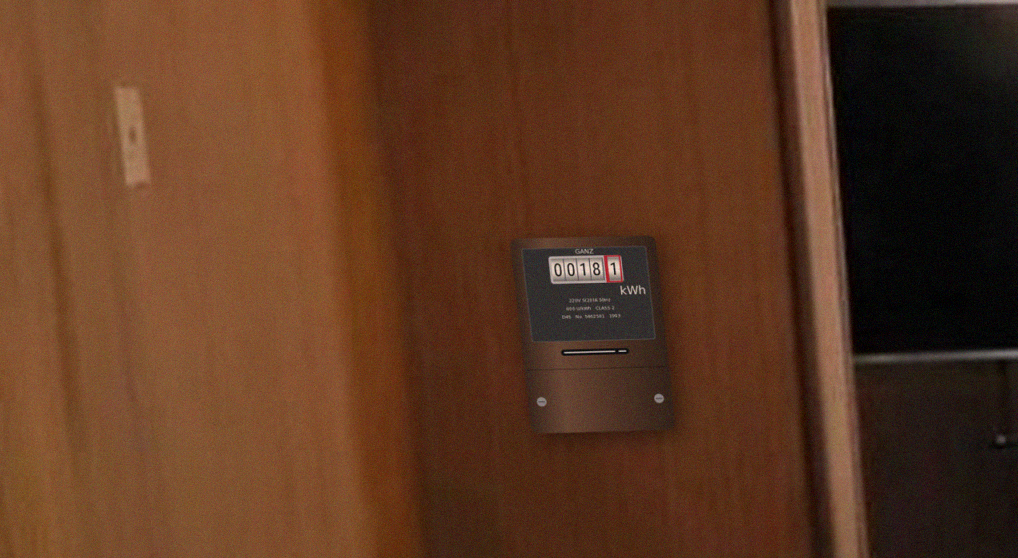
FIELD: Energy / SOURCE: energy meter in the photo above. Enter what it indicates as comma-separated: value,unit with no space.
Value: 18.1,kWh
